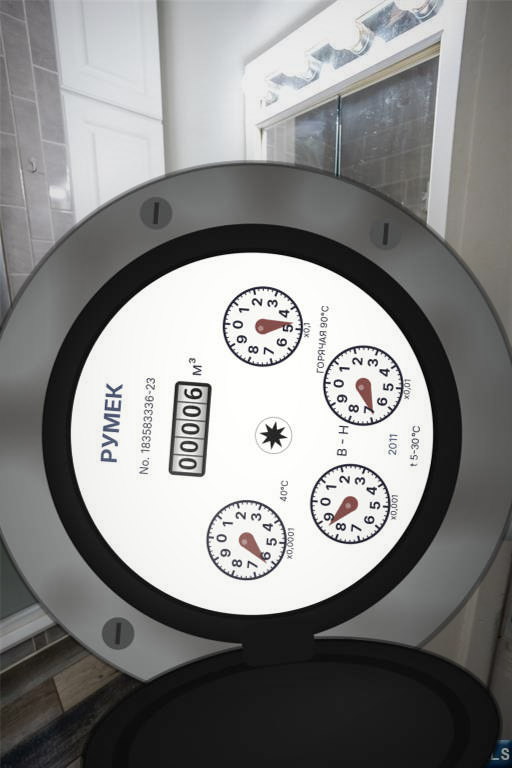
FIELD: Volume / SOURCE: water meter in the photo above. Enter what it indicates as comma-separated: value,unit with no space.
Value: 6.4686,m³
